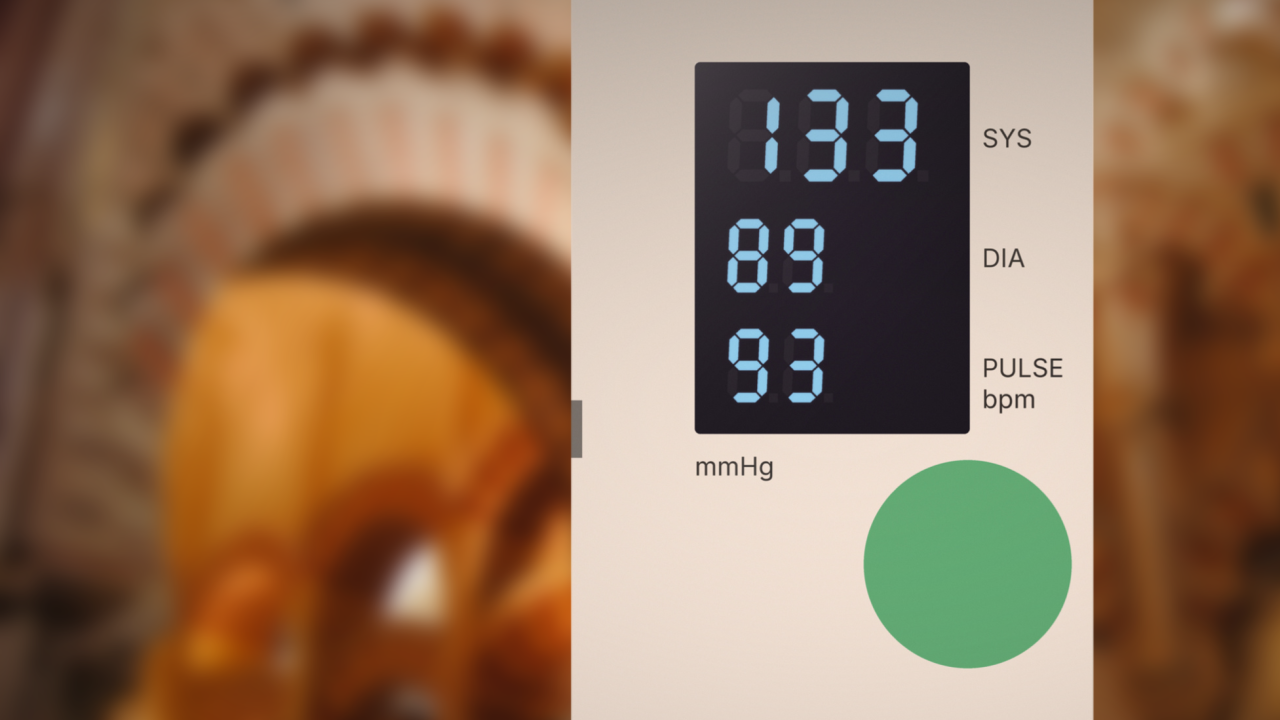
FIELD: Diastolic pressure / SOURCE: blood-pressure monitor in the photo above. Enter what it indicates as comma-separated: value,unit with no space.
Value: 89,mmHg
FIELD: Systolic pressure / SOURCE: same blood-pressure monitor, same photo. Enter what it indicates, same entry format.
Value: 133,mmHg
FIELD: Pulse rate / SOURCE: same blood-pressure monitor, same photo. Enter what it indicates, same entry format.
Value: 93,bpm
